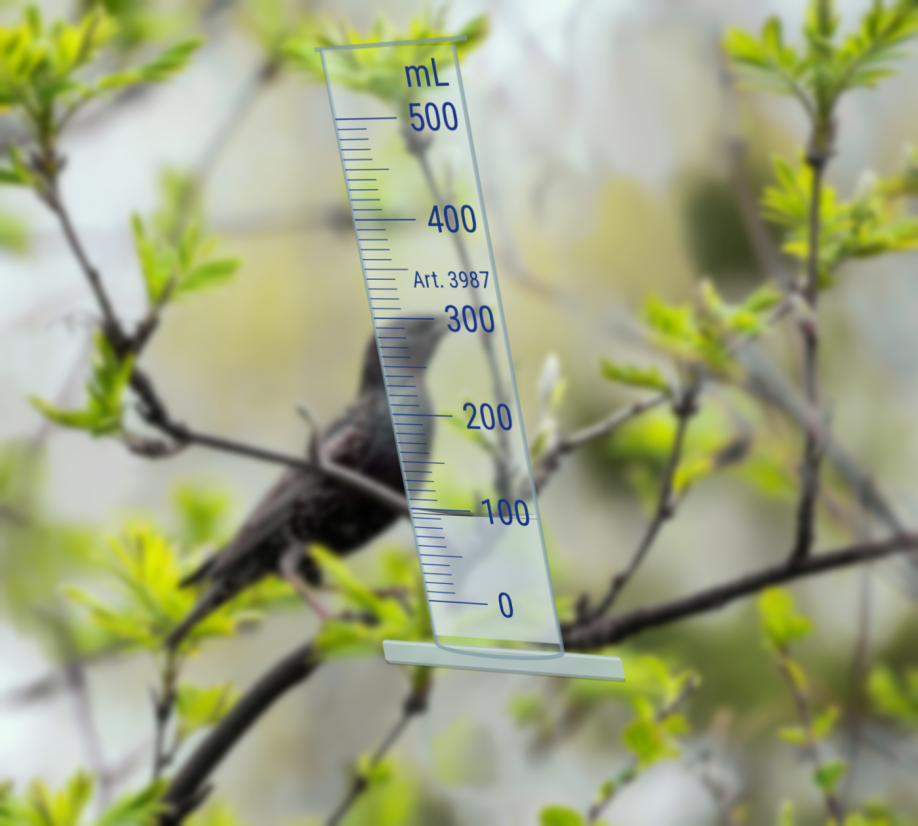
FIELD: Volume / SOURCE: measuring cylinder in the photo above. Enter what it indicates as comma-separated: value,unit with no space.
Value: 95,mL
